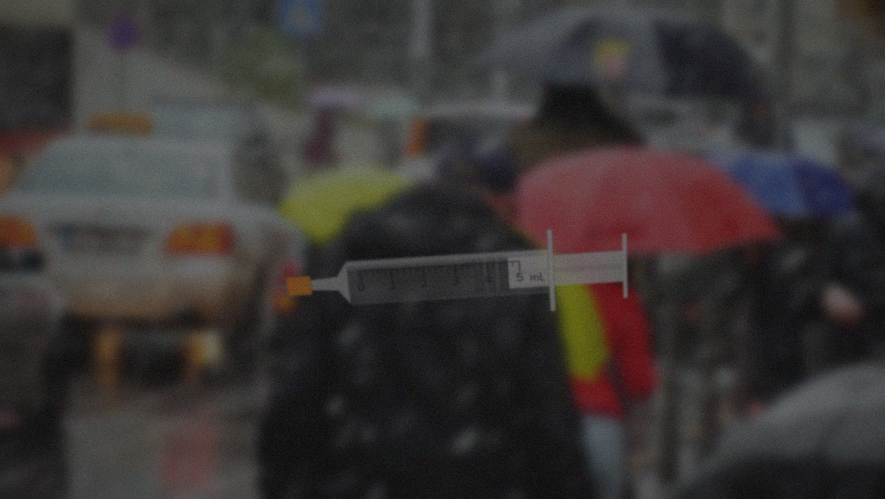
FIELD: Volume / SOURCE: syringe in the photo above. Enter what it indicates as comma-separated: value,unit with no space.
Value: 3.6,mL
